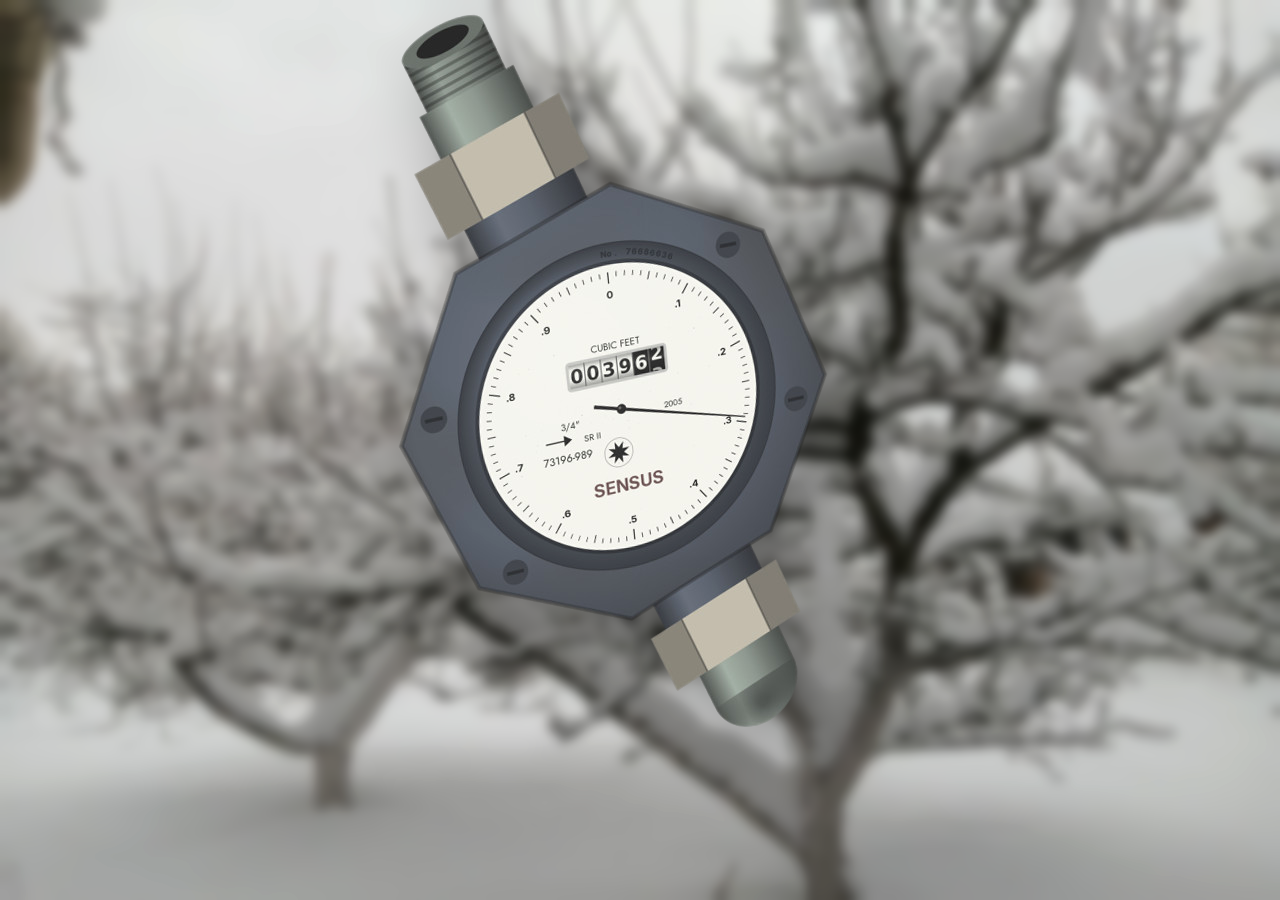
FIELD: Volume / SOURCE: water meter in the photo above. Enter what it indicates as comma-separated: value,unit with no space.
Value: 3962.29,ft³
